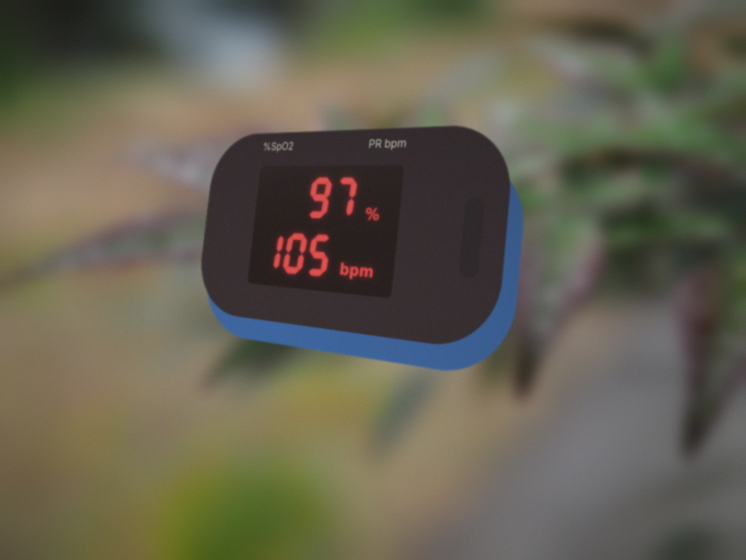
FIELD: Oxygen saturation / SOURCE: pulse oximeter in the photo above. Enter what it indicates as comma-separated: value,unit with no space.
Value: 97,%
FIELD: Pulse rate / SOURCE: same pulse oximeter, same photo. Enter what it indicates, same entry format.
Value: 105,bpm
